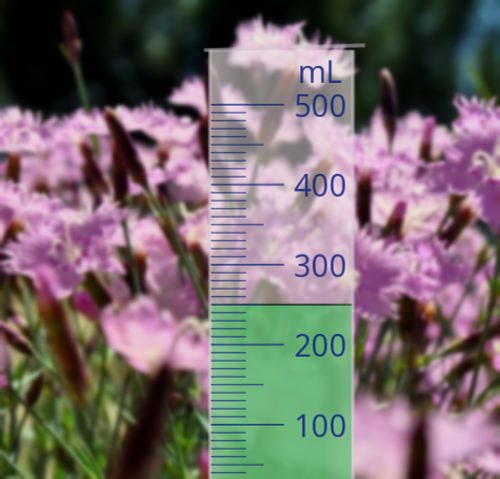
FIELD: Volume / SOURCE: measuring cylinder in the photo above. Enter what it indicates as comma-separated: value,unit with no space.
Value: 250,mL
